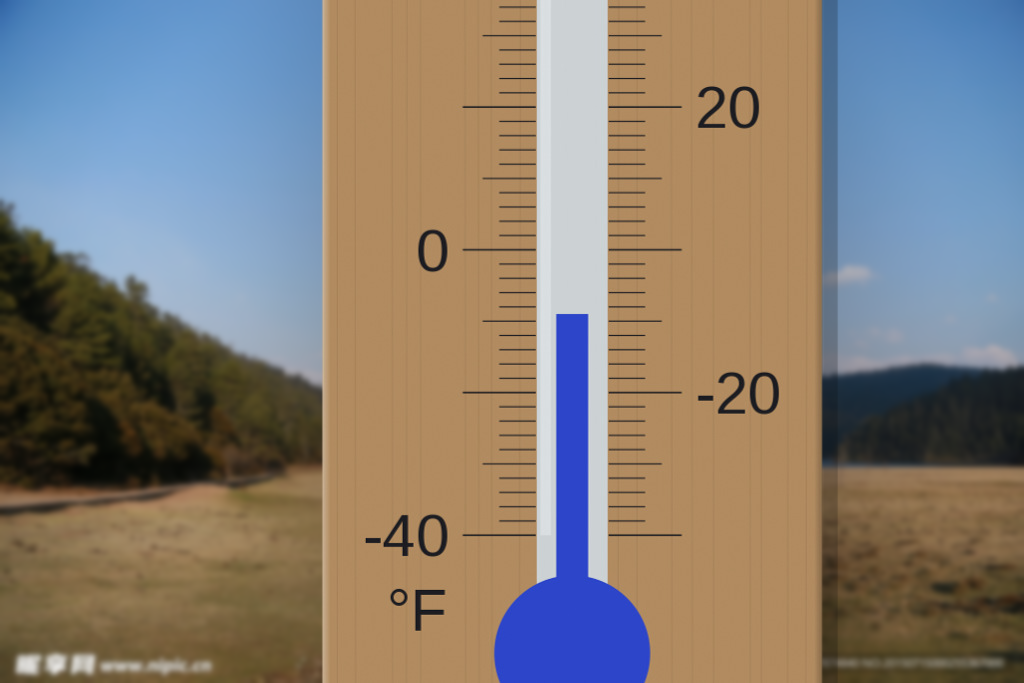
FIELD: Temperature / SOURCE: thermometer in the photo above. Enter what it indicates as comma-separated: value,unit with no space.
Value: -9,°F
